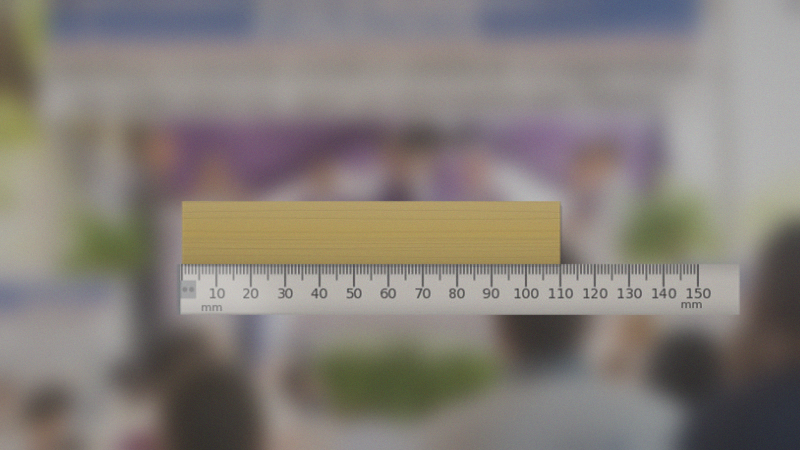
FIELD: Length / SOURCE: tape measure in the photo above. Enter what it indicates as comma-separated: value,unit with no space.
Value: 110,mm
